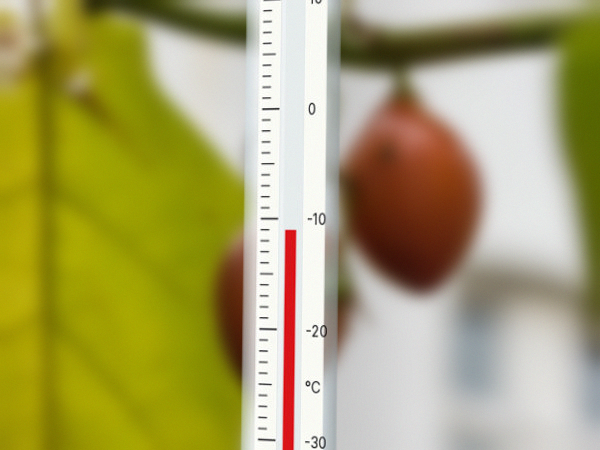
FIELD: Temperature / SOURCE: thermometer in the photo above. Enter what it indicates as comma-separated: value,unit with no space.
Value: -11,°C
